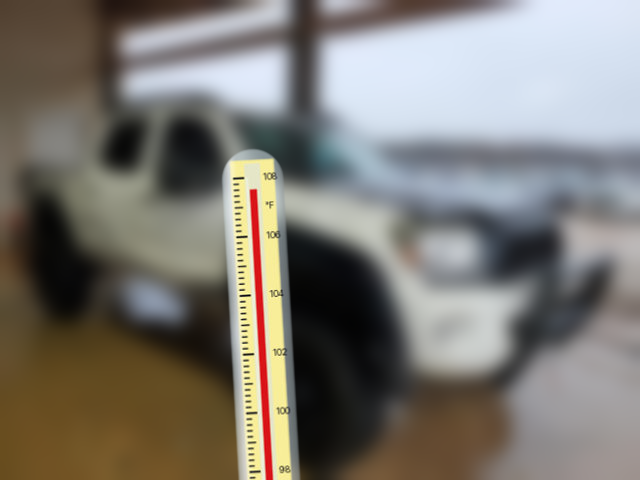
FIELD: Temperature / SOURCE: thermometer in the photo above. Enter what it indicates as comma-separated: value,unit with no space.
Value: 107.6,°F
